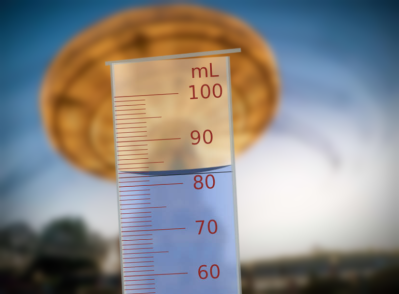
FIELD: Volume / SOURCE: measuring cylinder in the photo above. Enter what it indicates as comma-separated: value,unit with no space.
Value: 82,mL
